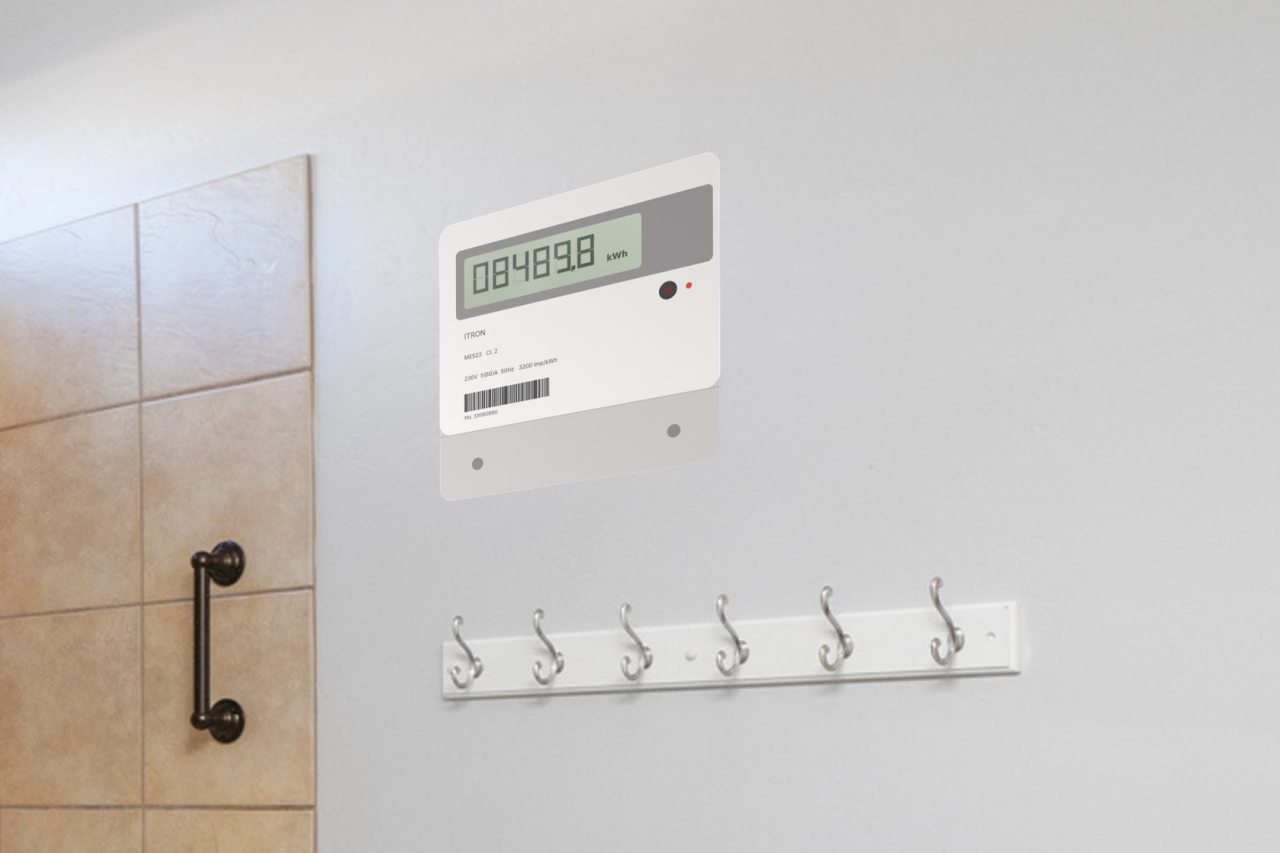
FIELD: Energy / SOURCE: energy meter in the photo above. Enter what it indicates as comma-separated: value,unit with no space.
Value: 8489.8,kWh
